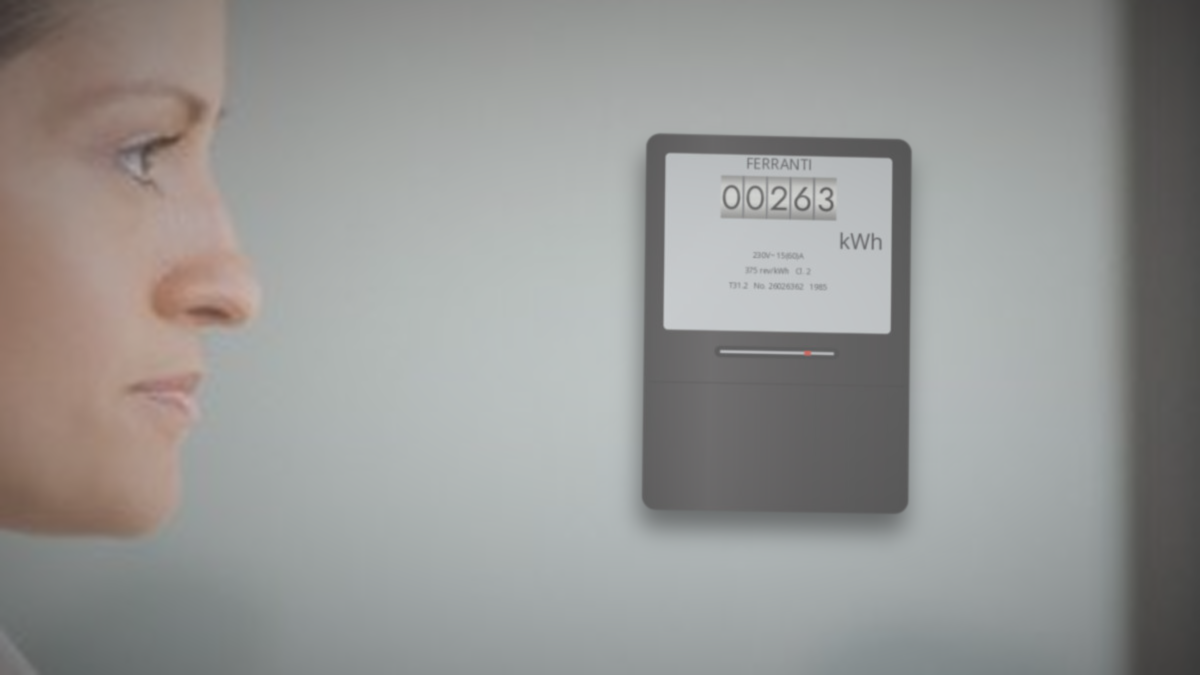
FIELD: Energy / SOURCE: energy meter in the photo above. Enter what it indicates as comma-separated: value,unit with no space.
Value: 263,kWh
